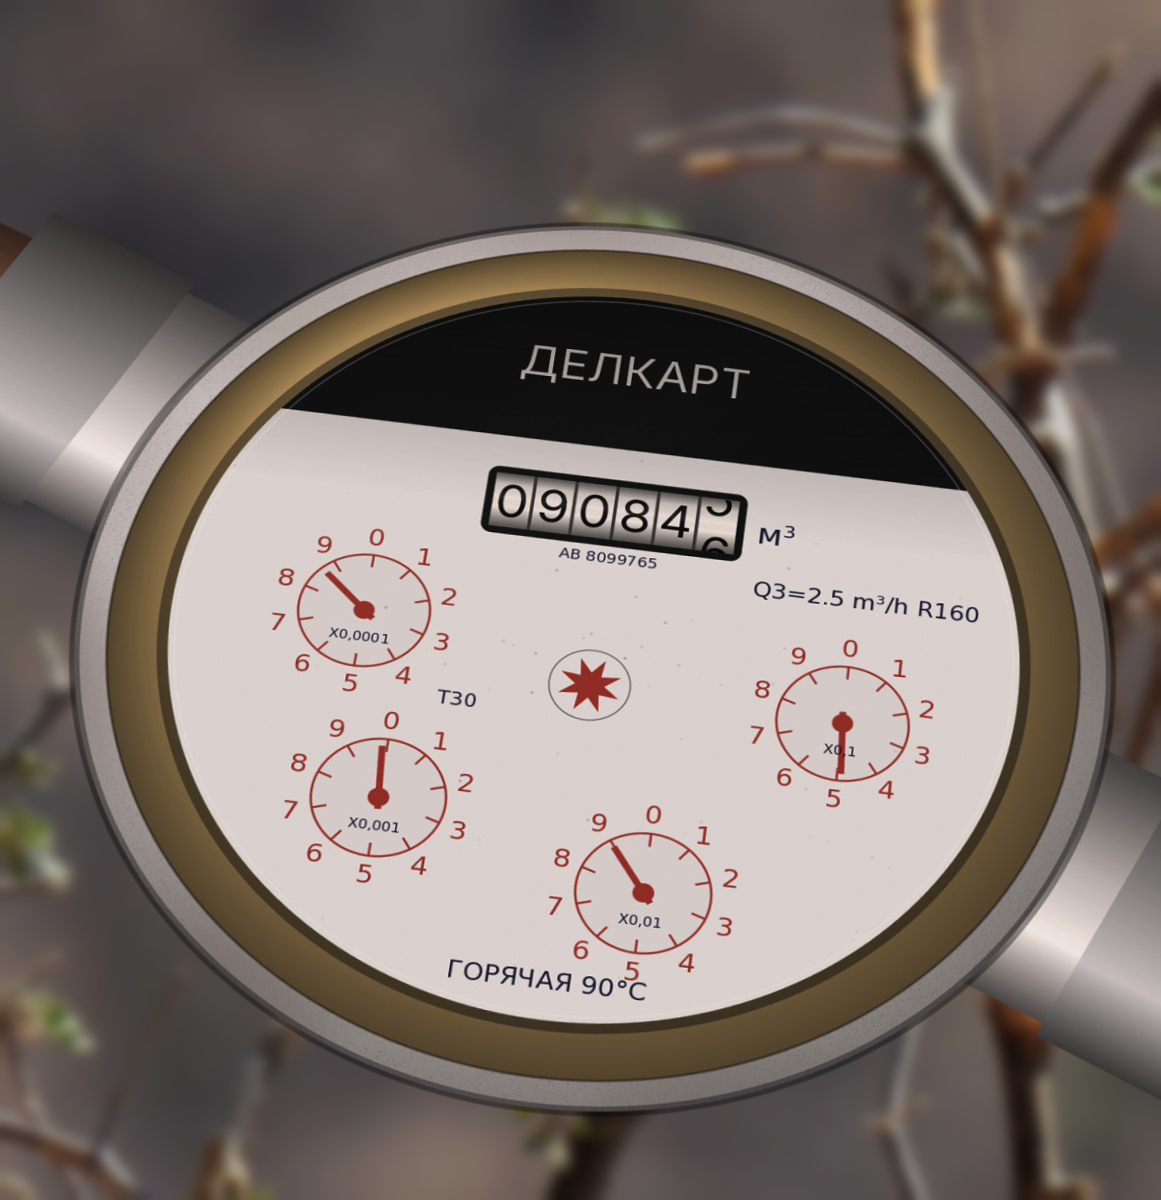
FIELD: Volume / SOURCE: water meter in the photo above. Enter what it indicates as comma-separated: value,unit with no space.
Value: 90845.4898,m³
